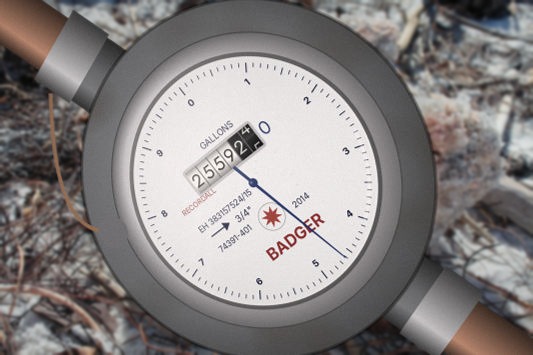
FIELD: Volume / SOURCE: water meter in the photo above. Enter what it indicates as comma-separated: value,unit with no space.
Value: 2559244.6,gal
